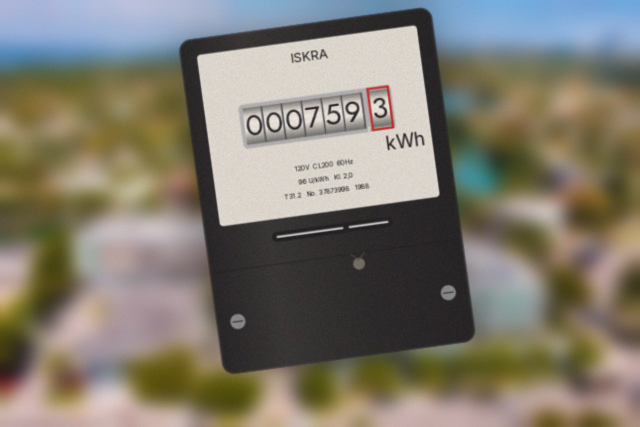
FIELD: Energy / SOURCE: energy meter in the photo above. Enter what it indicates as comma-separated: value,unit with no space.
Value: 759.3,kWh
